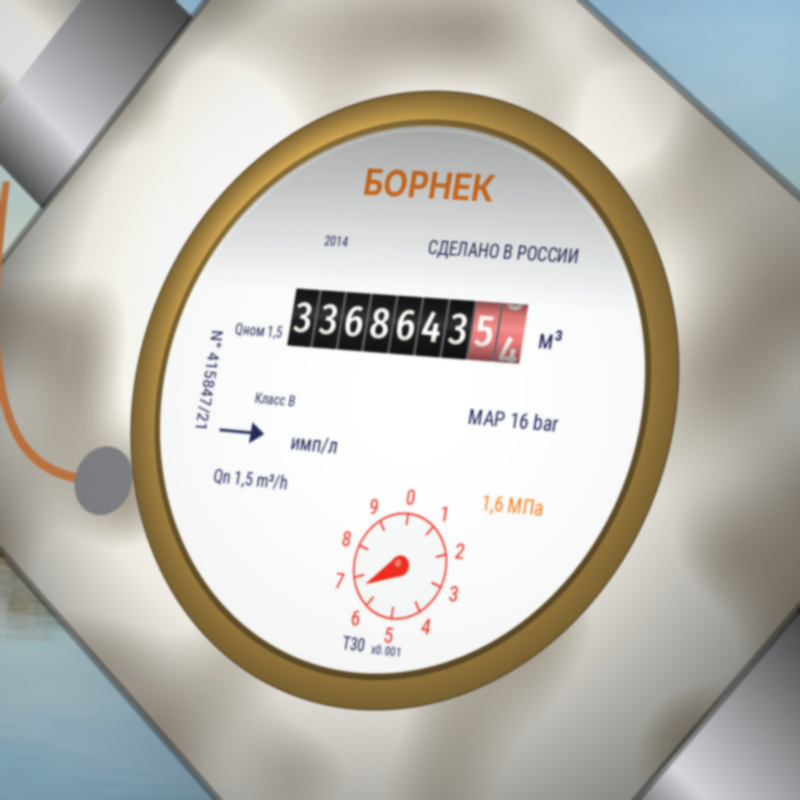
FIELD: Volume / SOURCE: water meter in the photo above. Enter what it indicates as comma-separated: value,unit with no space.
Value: 3368643.536,m³
